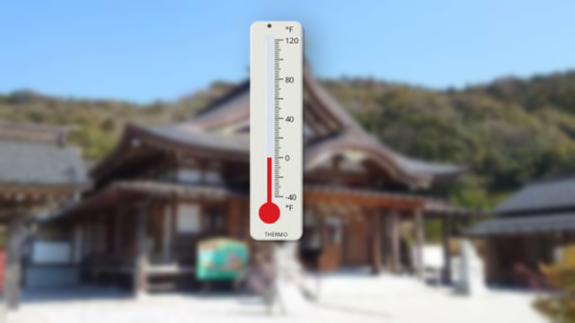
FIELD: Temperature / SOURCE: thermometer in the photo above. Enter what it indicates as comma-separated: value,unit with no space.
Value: 0,°F
